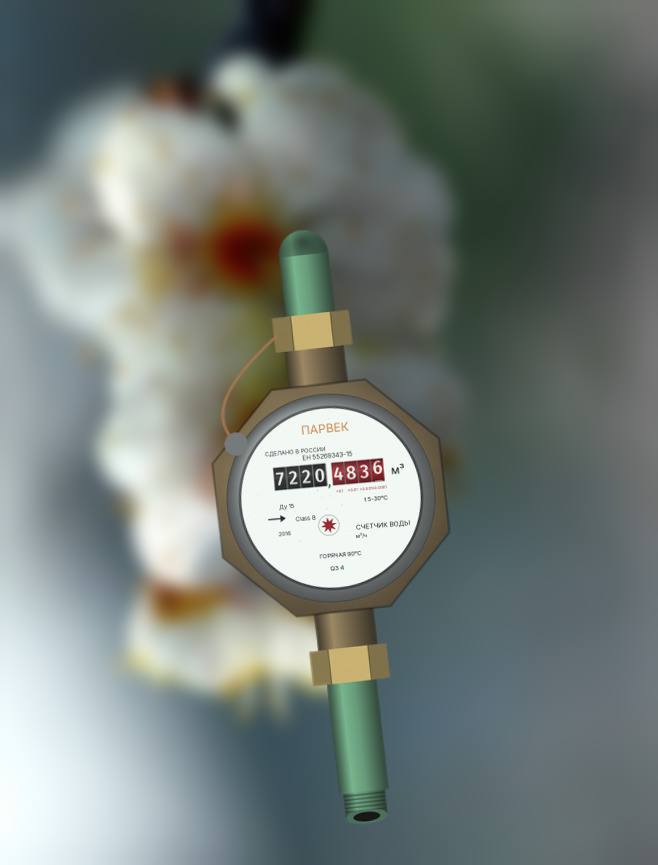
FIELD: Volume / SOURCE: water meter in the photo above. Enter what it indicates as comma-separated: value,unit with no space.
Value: 7220.4836,m³
